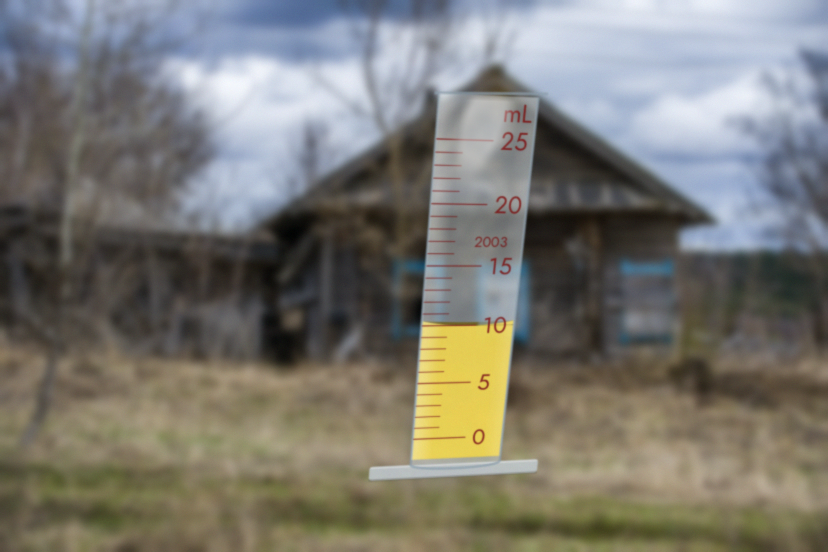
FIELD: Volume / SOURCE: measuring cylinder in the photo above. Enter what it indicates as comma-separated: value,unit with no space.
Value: 10,mL
